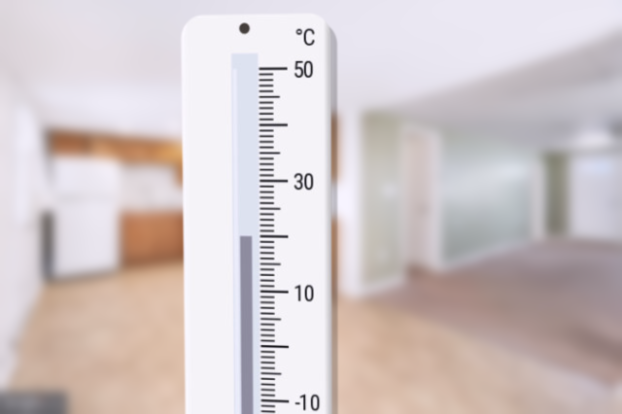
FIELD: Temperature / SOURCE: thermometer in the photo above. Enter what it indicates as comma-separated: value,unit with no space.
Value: 20,°C
